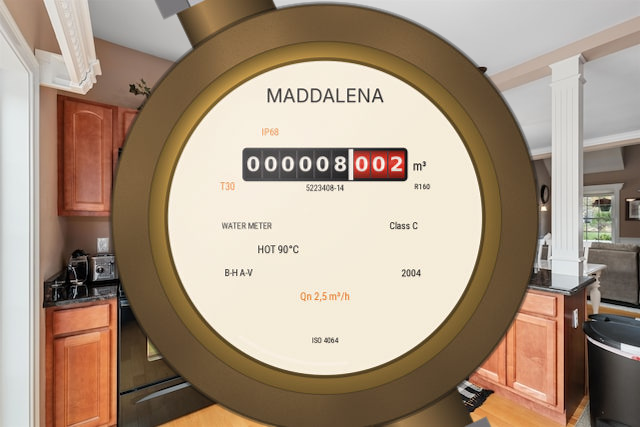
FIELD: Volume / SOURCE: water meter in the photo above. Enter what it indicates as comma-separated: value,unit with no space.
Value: 8.002,m³
